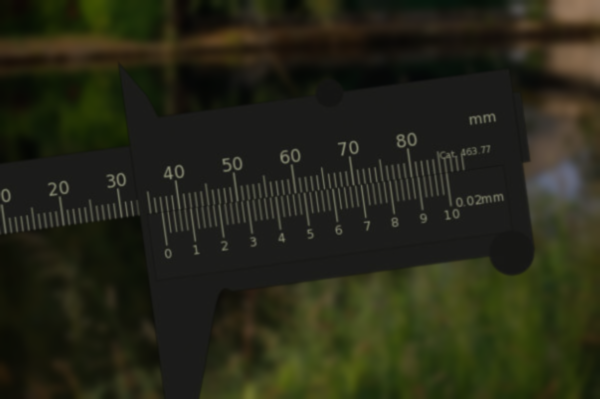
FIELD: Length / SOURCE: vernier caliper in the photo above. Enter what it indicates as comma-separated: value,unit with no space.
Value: 37.0,mm
